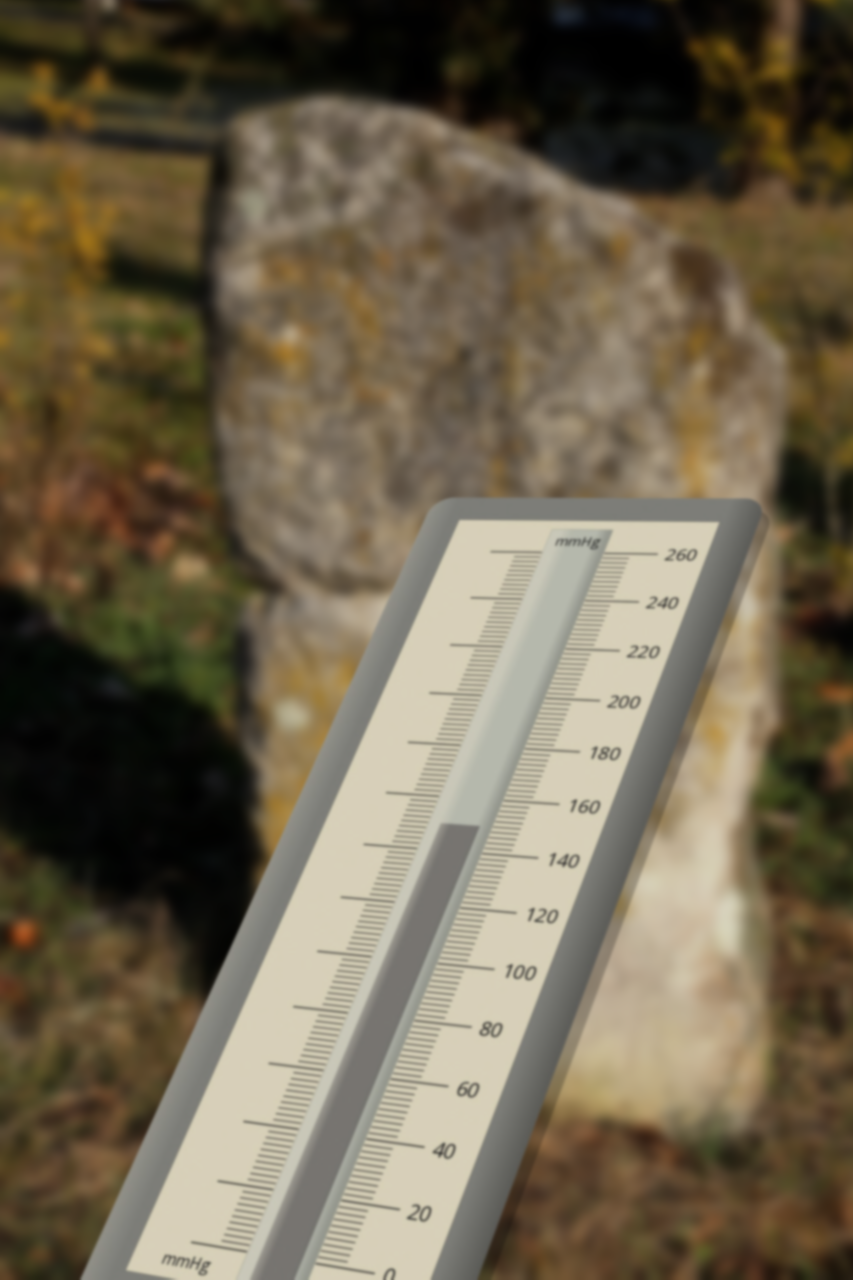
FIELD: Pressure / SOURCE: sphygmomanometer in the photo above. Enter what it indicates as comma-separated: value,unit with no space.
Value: 150,mmHg
